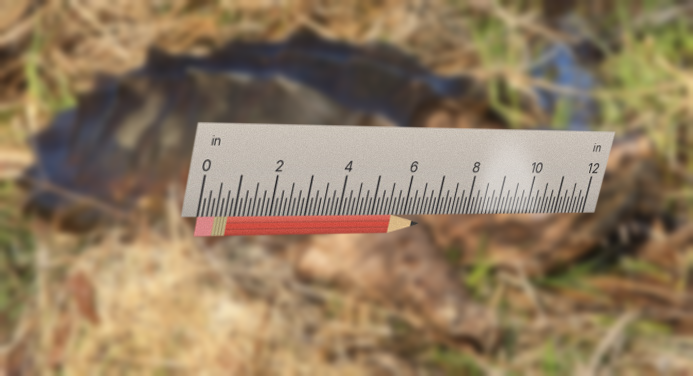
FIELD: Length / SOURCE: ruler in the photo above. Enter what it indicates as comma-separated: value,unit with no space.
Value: 6.5,in
